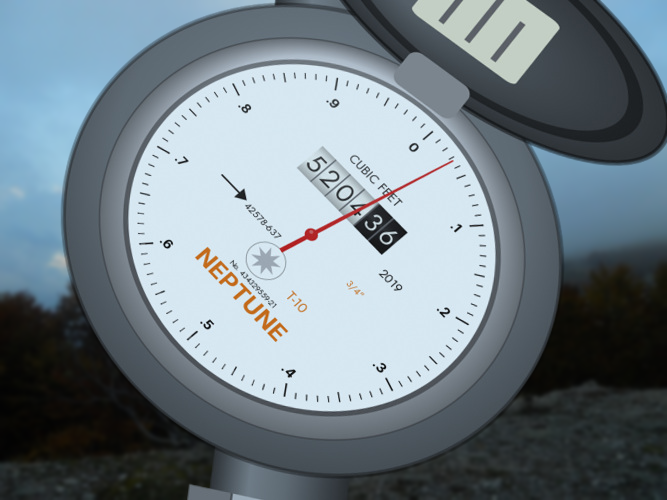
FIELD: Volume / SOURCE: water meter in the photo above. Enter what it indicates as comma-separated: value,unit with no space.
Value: 520436.03,ft³
